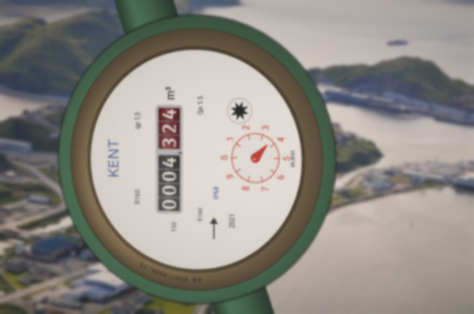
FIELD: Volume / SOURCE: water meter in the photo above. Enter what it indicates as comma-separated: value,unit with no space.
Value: 4.3243,m³
